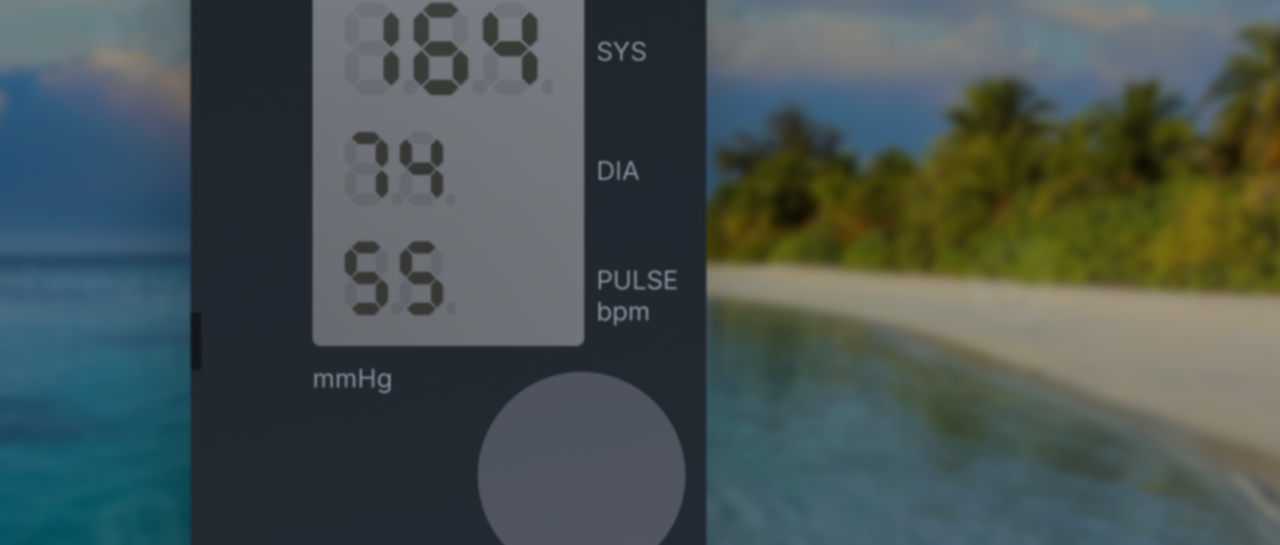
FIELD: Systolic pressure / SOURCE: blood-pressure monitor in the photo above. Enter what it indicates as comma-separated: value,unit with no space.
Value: 164,mmHg
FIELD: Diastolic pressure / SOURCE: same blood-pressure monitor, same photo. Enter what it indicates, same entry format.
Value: 74,mmHg
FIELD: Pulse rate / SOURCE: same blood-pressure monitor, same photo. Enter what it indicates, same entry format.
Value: 55,bpm
